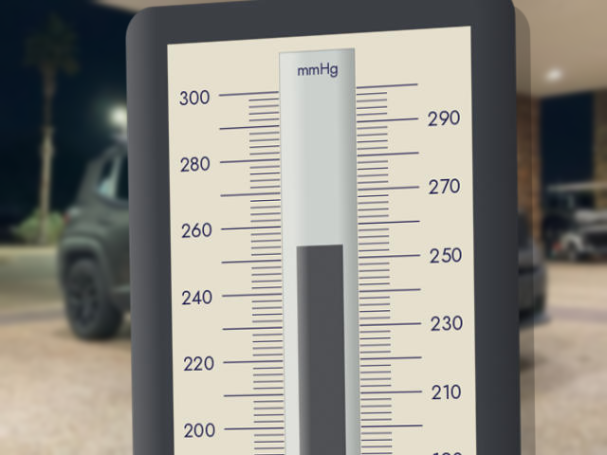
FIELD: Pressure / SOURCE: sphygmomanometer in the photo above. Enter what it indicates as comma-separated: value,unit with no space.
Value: 254,mmHg
